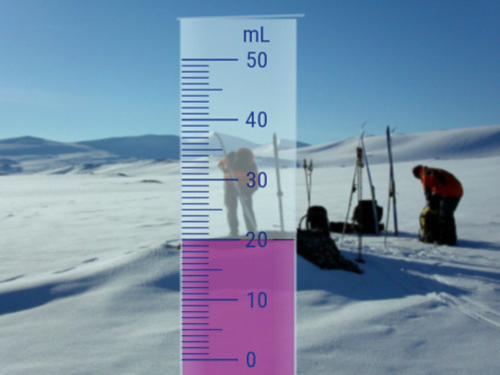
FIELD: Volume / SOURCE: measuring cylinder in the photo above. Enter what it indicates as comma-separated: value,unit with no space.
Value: 20,mL
